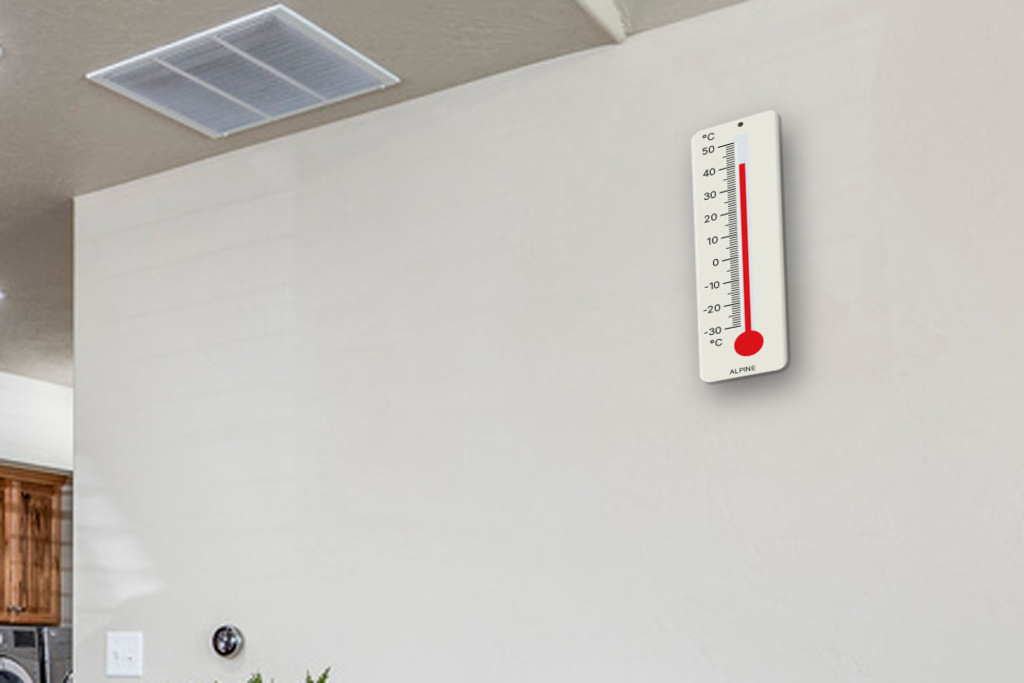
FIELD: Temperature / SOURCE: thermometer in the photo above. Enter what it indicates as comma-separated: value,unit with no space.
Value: 40,°C
